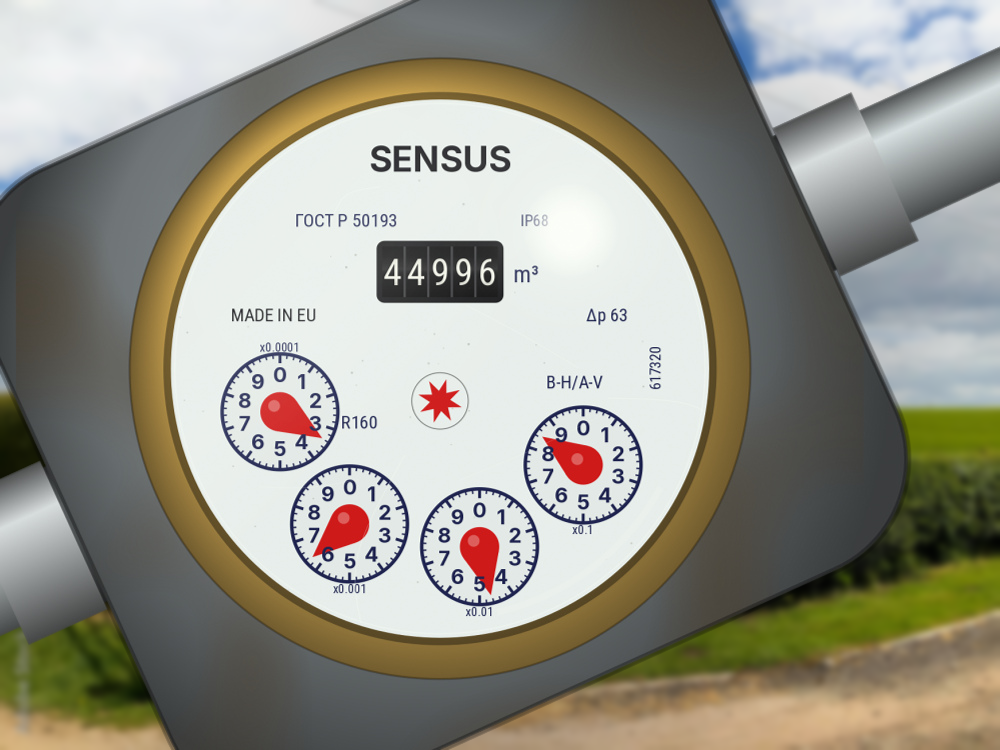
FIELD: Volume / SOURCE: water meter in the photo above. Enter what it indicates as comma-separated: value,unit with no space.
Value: 44996.8463,m³
